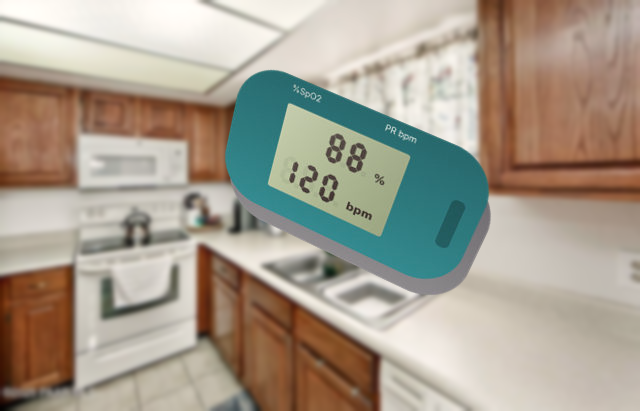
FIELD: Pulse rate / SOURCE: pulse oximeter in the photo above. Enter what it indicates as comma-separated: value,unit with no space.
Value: 120,bpm
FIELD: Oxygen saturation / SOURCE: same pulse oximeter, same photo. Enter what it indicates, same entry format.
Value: 88,%
